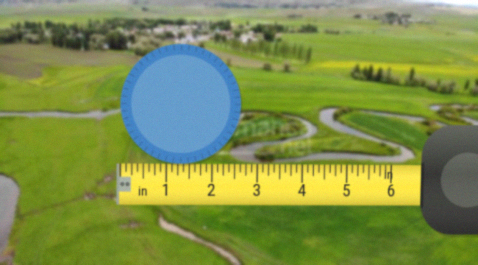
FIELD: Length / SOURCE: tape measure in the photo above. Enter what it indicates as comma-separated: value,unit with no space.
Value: 2.625,in
